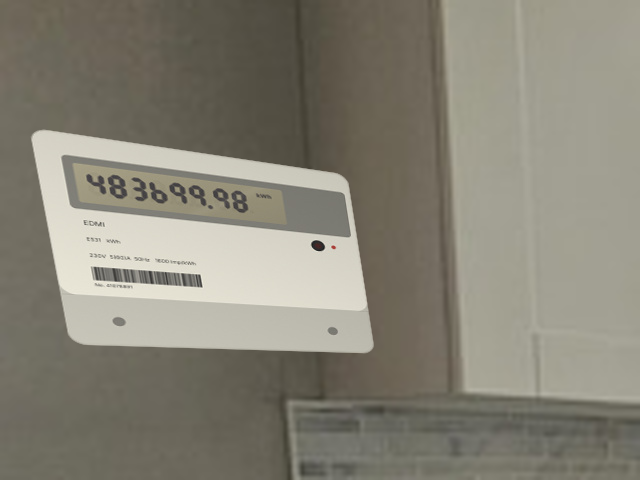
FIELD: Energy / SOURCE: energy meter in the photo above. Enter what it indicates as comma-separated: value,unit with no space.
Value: 483699.98,kWh
